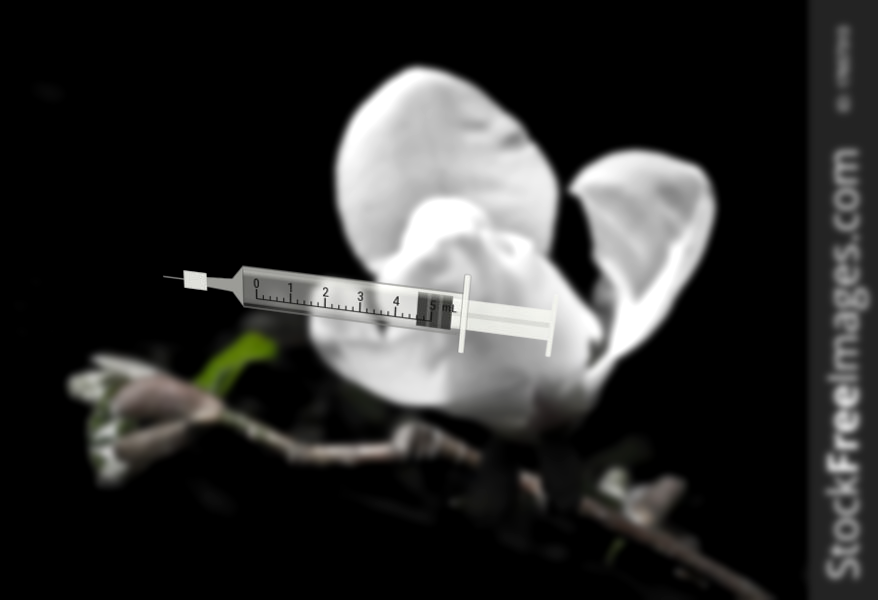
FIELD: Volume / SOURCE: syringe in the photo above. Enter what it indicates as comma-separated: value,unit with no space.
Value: 4.6,mL
